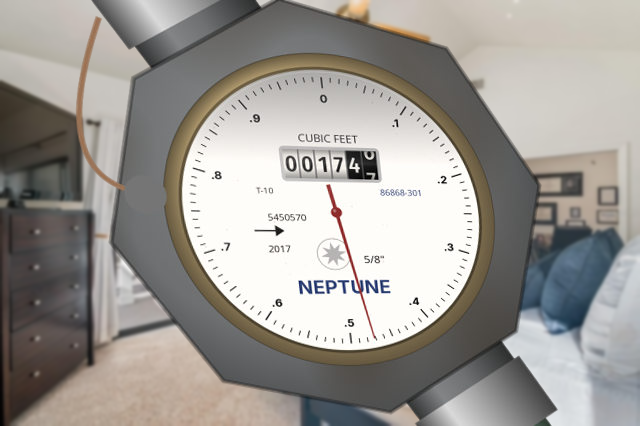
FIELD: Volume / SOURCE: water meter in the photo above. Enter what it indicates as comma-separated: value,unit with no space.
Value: 1746.47,ft³
